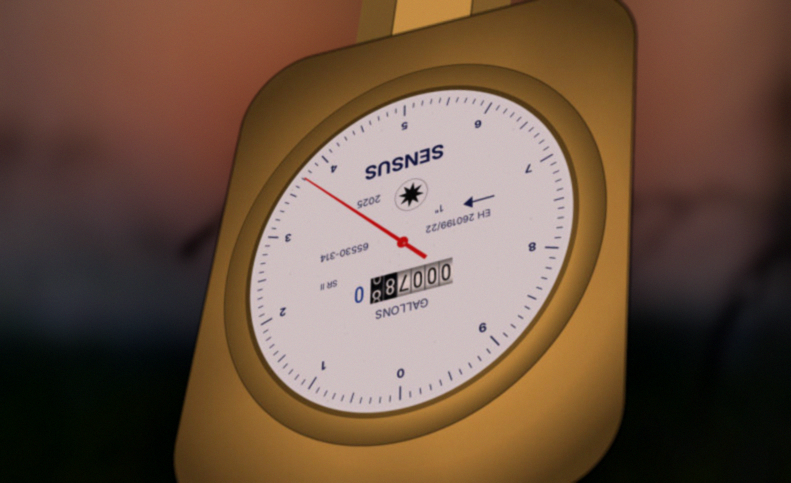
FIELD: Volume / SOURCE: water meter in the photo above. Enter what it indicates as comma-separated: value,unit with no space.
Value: 7883.7,gal
